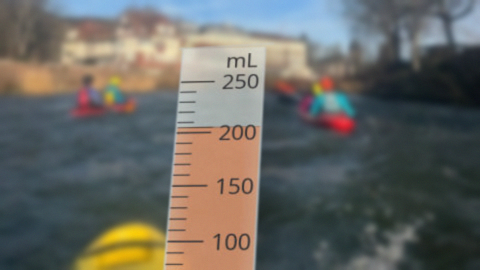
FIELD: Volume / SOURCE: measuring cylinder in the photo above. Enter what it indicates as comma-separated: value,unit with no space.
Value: 205,mL
